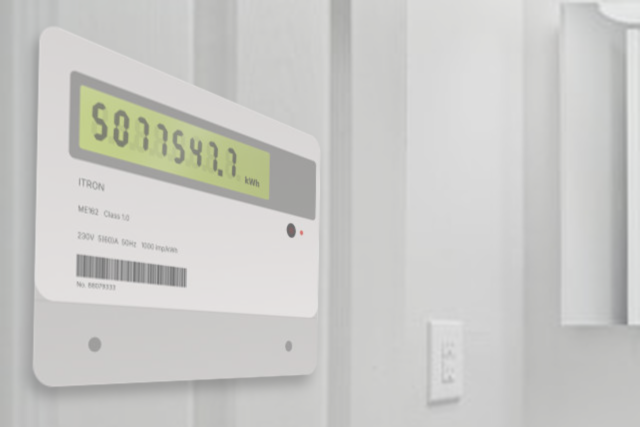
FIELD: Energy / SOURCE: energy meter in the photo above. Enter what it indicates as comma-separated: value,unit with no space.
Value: 5077547.7,kWh
